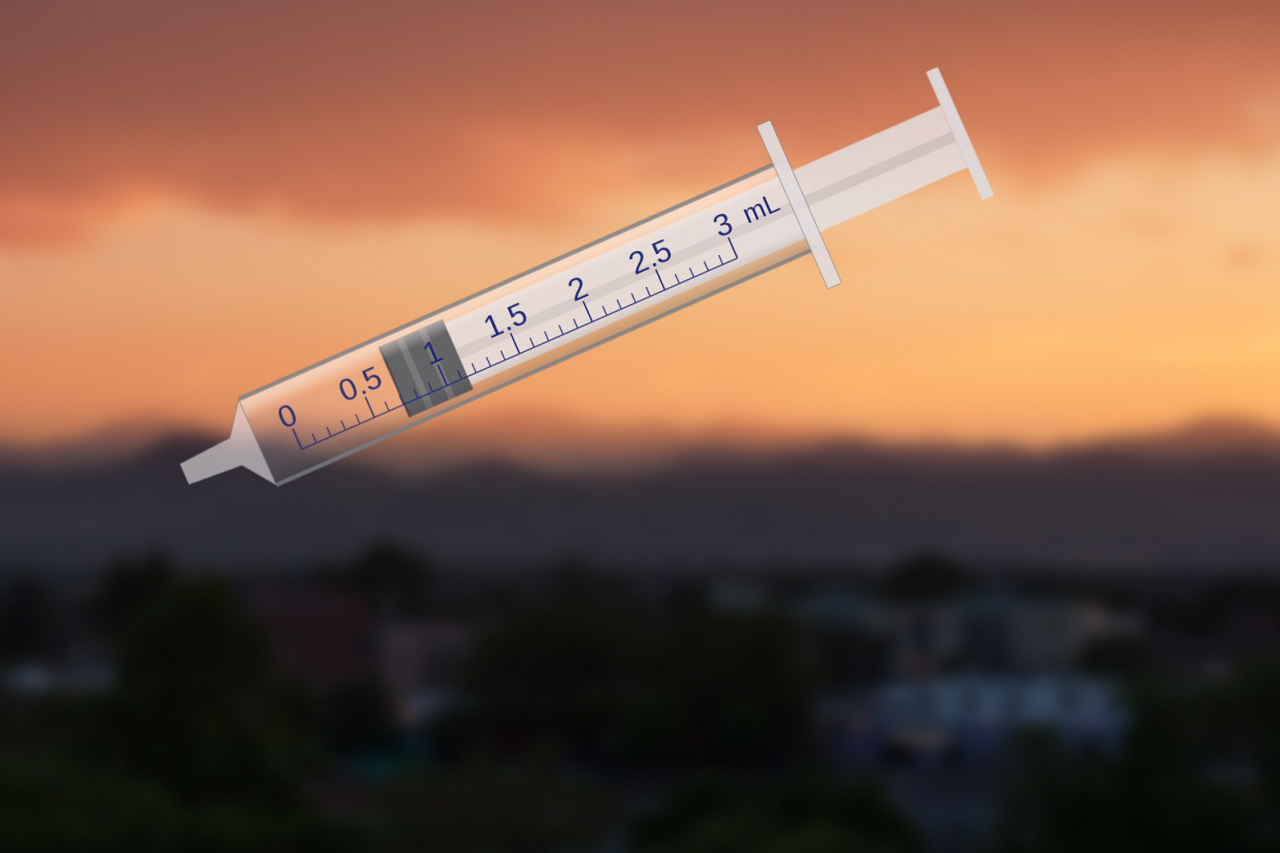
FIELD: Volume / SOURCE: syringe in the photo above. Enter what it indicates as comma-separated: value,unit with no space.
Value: 0.7,mL
